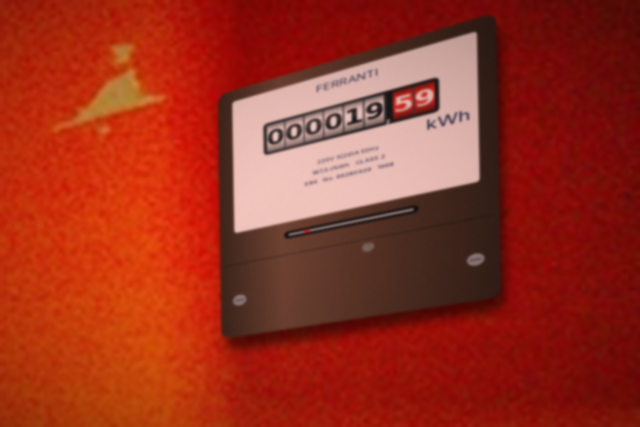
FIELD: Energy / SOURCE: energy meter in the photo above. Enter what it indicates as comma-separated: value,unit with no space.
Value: 19.59,kWh
